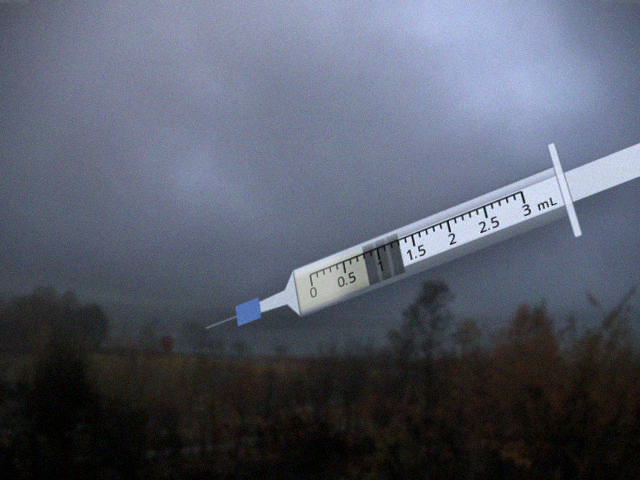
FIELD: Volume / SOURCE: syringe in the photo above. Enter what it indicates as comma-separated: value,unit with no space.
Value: 0.8,mL
